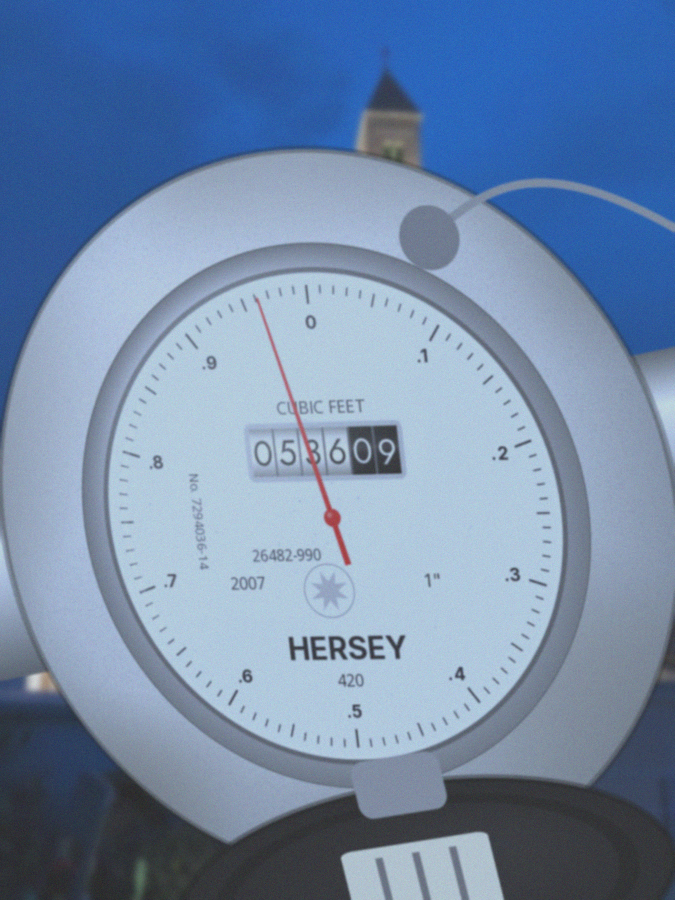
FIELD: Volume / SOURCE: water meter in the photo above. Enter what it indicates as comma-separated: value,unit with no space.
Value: 53608.96,ft³
